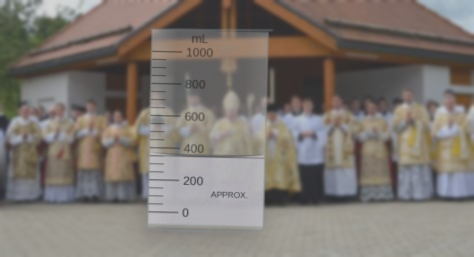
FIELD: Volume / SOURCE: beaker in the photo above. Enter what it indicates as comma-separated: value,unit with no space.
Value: 350,mL
